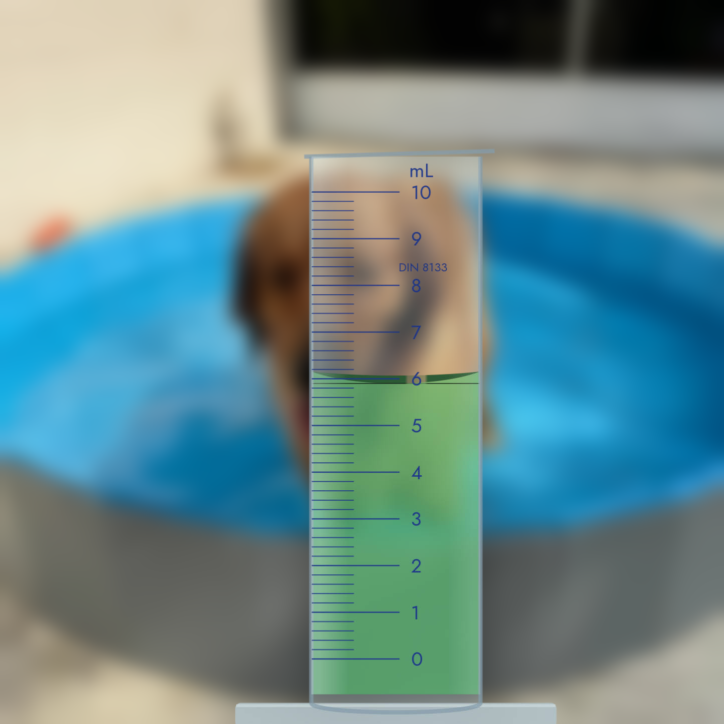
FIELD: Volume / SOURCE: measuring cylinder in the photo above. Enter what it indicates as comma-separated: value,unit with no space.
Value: 5.9,mL
